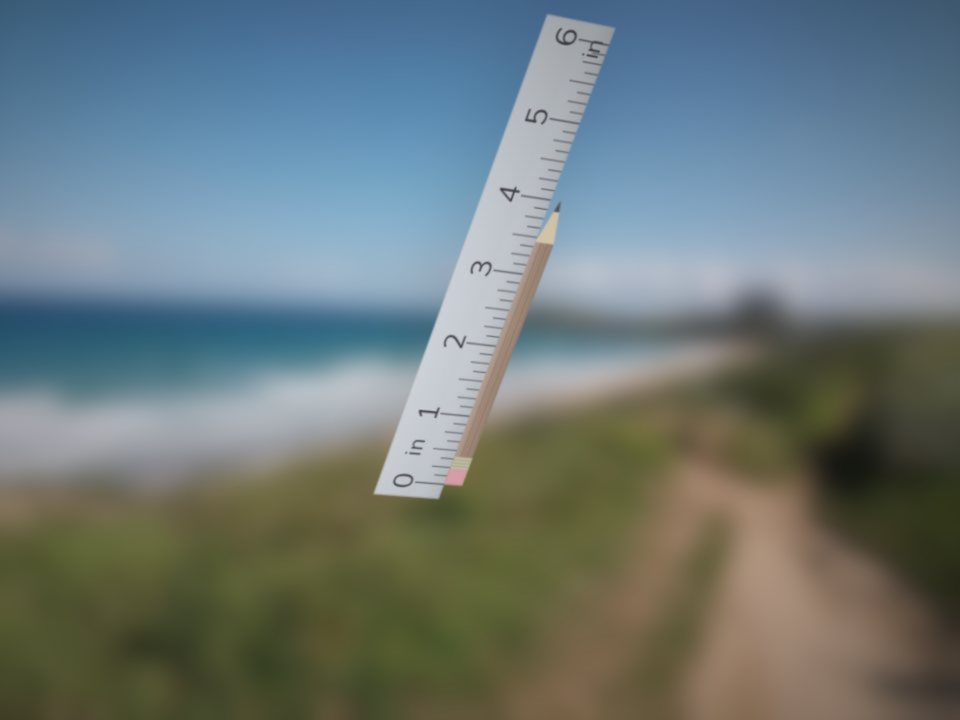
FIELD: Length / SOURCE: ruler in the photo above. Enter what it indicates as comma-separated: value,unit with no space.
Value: 4,in
